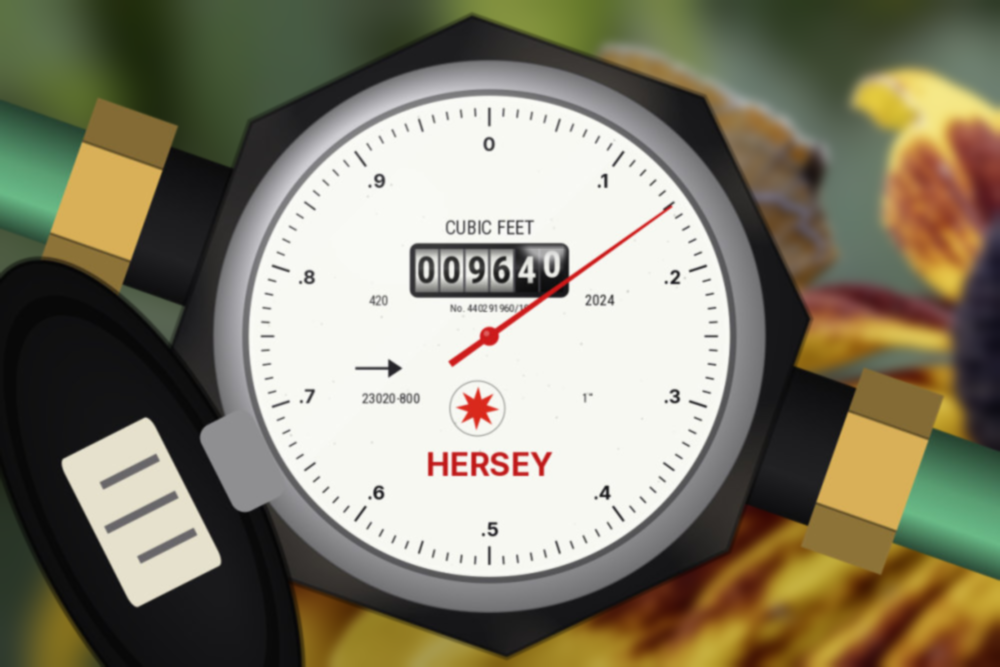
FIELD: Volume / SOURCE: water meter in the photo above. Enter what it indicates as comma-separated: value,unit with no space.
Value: 9640.15,ft³
